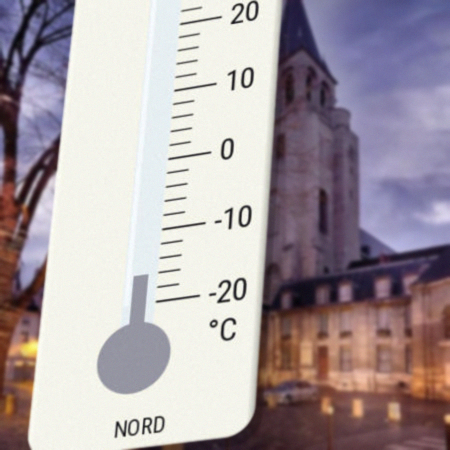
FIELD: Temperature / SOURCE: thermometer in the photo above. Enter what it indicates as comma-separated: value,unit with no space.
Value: -16,°C
